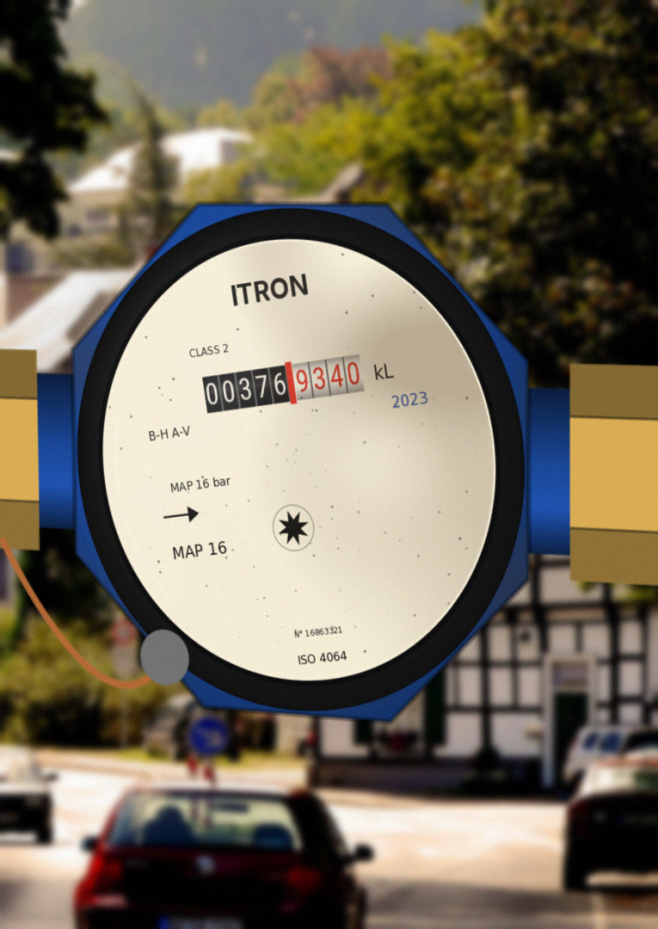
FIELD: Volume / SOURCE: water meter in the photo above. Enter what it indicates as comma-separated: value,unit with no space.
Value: 376.9340,kL
